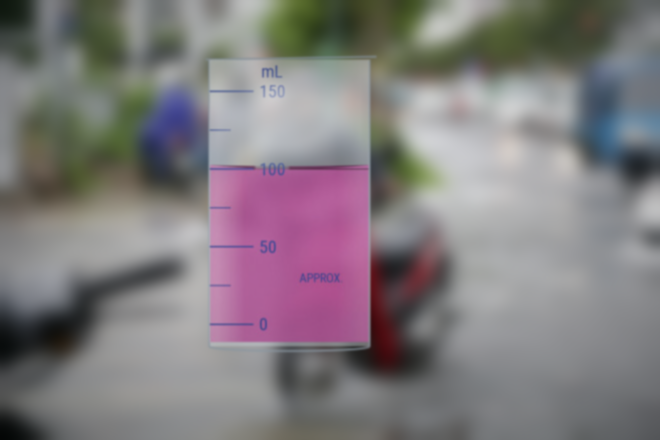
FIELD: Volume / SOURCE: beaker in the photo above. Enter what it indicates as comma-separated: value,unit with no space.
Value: 100,mL
